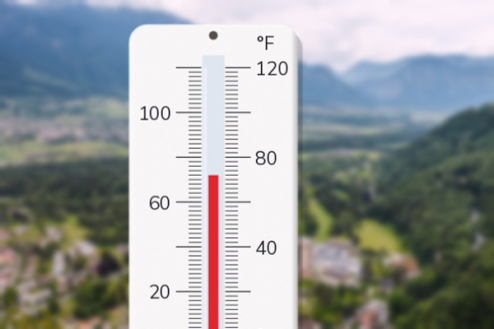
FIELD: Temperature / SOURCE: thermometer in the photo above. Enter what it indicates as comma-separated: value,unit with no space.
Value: 72,°F
